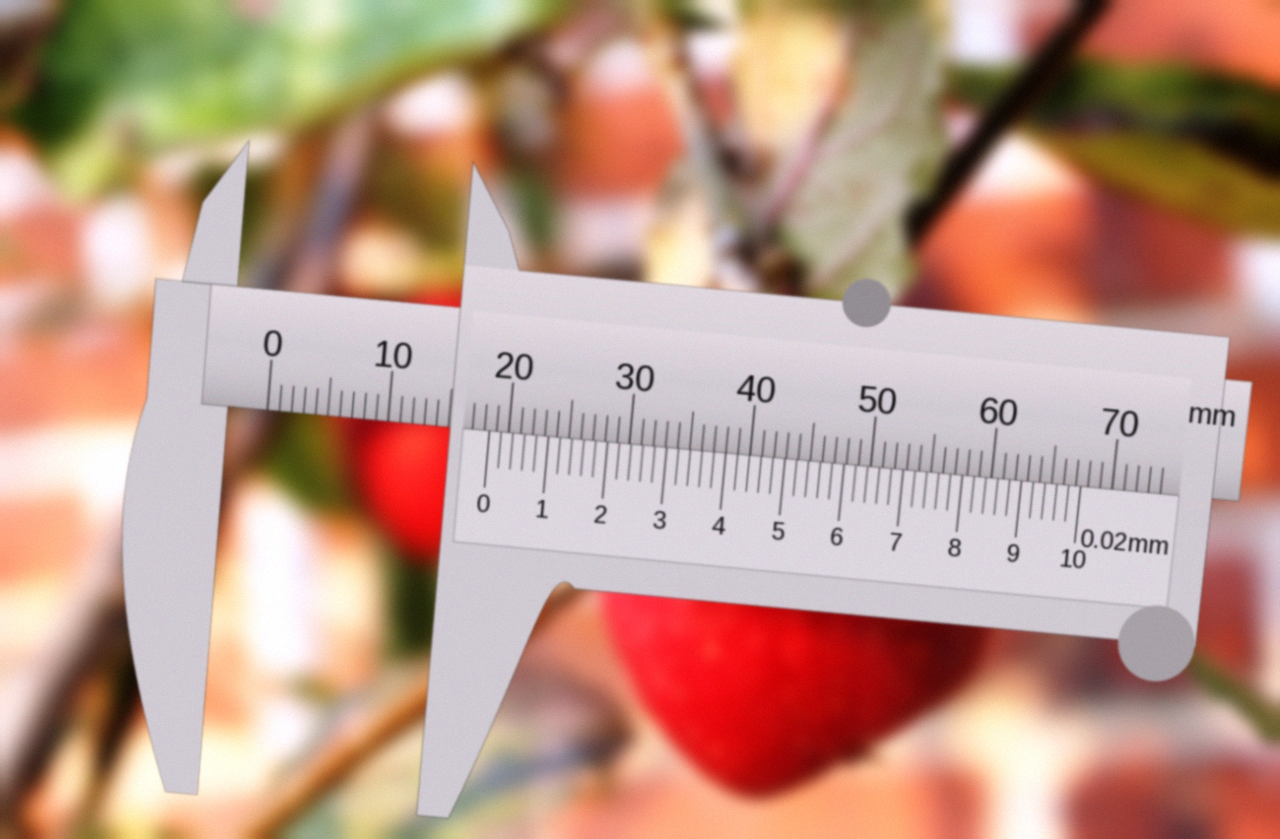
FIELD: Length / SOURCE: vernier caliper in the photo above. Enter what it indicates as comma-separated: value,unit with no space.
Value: 18.4,mm
